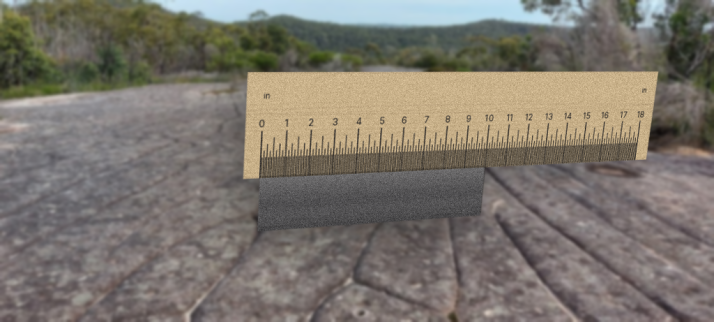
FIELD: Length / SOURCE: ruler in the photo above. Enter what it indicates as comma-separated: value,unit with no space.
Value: 10,in
